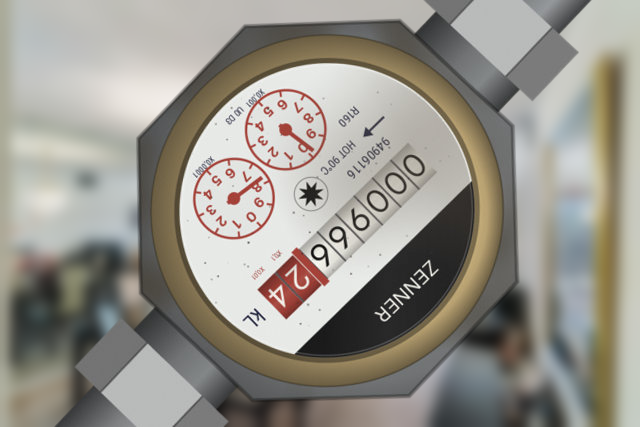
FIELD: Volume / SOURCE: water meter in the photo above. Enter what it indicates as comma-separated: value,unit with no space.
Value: 966.2397,kL
